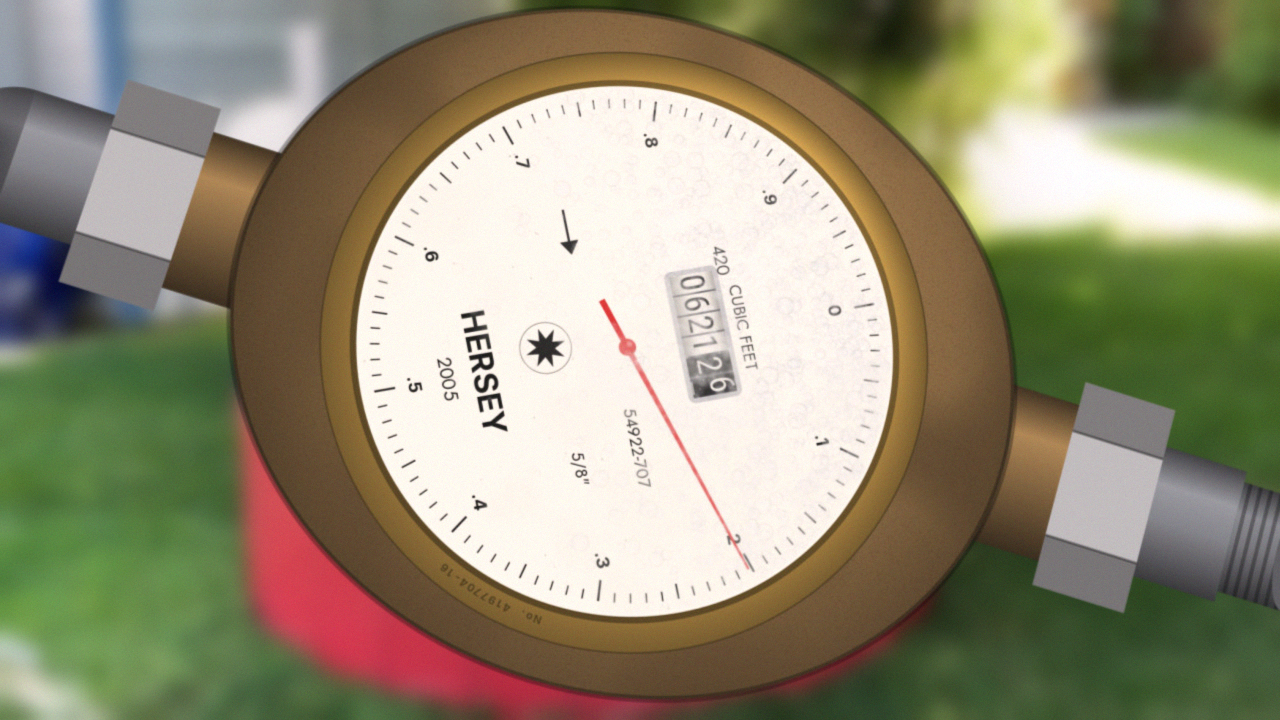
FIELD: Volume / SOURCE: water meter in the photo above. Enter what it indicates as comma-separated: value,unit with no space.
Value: 62126.20,ft³
